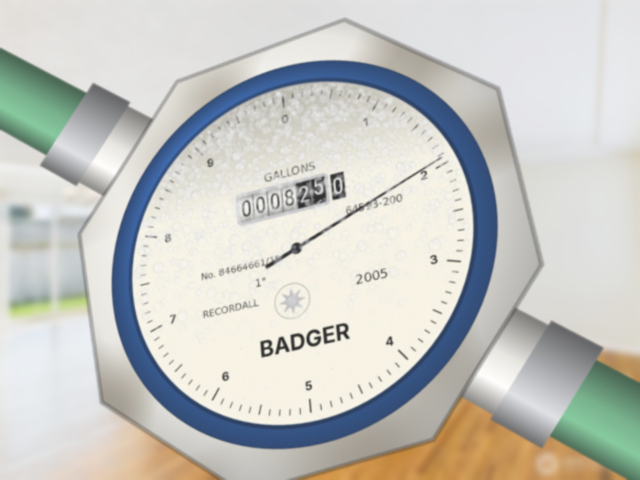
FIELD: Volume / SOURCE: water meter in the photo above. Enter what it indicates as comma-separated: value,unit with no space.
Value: 8251.9,gal
